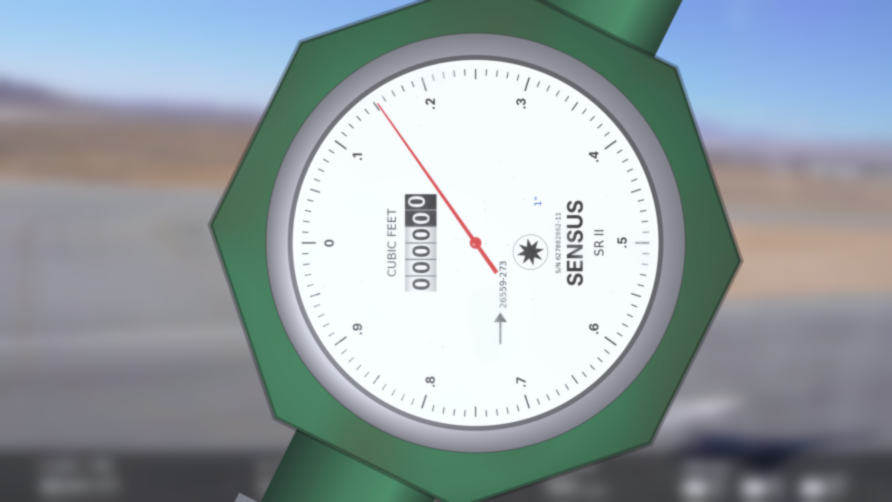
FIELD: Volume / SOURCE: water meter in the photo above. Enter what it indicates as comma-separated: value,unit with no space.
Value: 0.15,ft³
